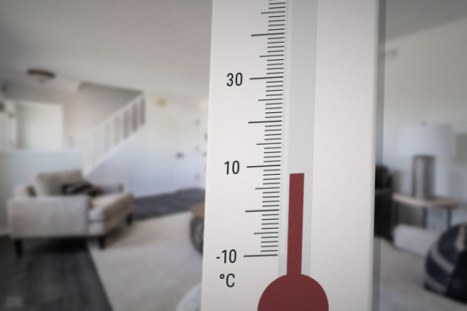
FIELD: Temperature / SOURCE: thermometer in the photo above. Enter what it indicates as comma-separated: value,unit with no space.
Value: 8,°C
